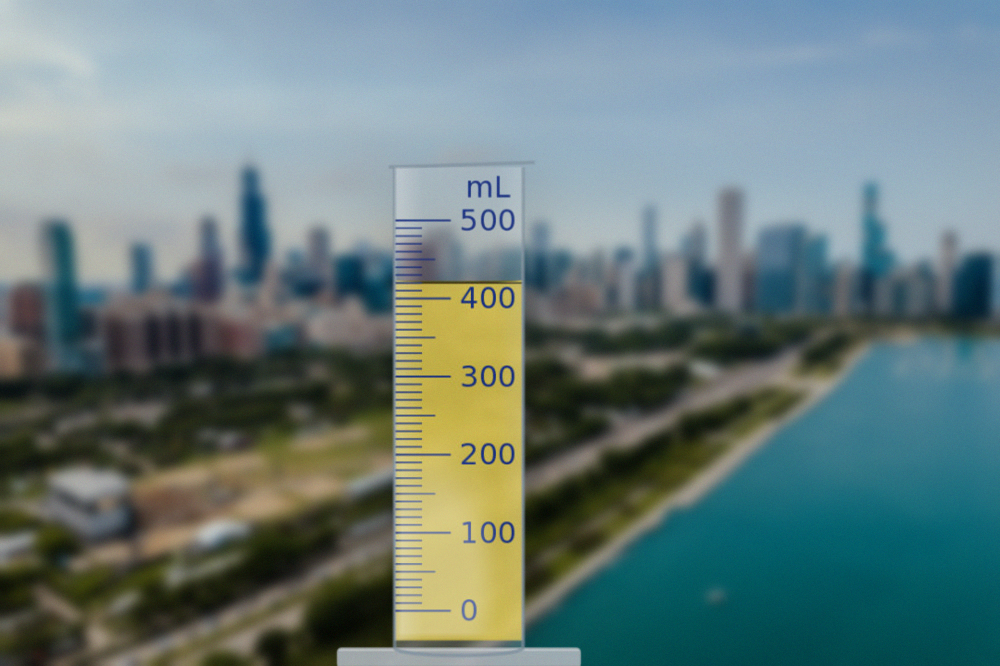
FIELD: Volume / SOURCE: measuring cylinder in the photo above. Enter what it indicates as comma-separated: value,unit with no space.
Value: 420,mL
